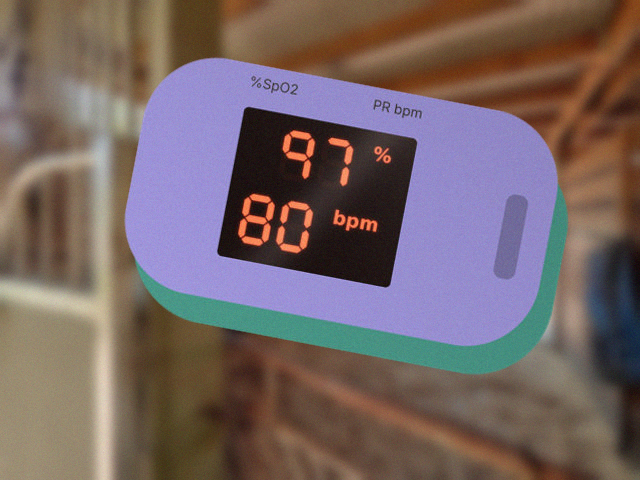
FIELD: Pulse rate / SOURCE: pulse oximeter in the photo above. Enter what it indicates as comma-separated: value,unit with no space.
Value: 80,bpm
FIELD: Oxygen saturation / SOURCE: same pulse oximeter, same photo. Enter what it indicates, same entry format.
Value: 97,%
